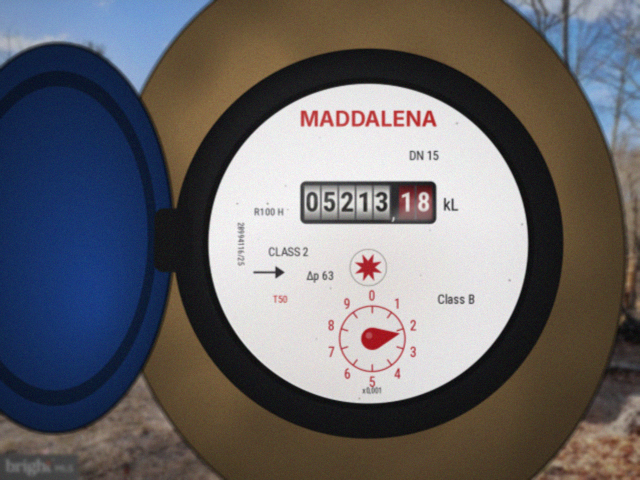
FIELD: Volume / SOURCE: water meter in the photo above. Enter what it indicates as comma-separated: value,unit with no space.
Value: 5213.182,kL
